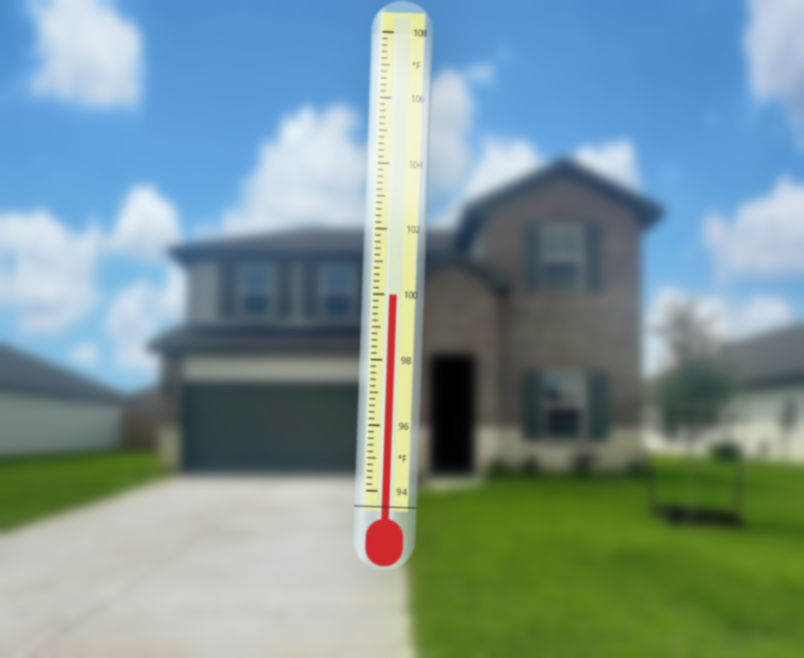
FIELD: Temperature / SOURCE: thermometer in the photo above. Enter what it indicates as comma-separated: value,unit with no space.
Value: 100,°F
